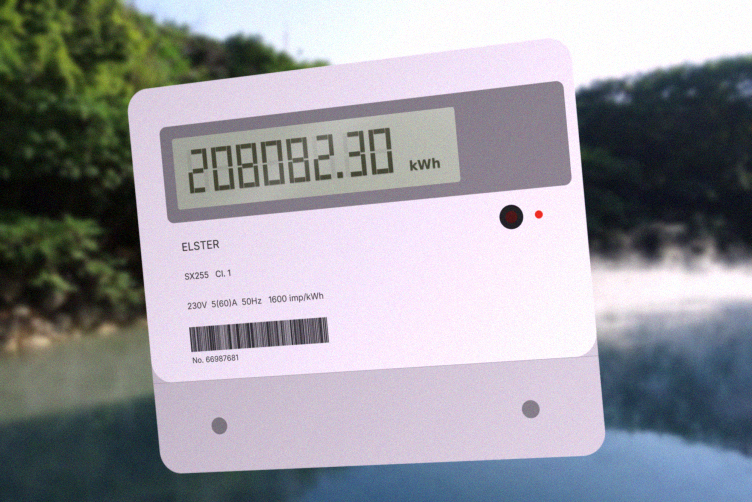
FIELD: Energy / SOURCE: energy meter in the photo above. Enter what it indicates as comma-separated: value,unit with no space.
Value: 208082.30,kWh
